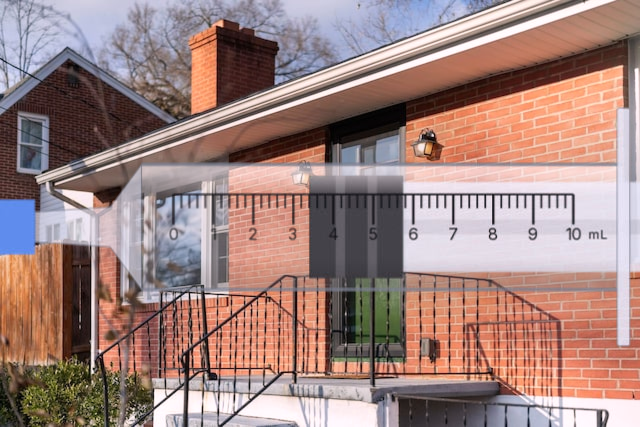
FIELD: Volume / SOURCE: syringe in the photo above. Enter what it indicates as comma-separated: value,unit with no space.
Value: 3.4,mL
